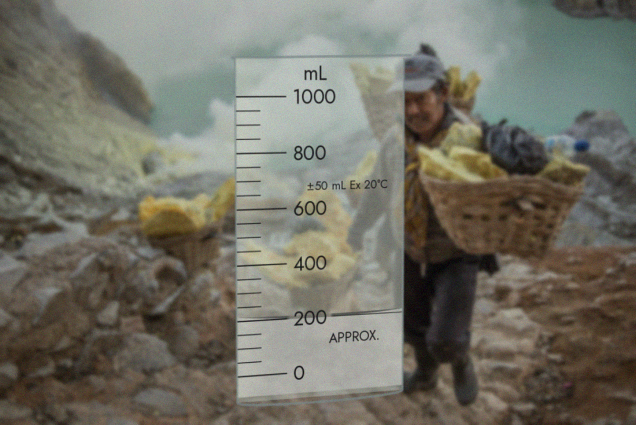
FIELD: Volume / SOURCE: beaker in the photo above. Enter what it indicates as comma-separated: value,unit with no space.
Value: 200,mL
